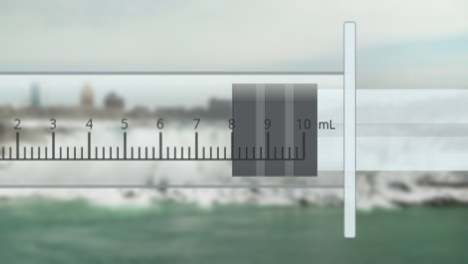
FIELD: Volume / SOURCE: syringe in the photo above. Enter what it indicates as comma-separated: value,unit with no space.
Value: 8,mL
